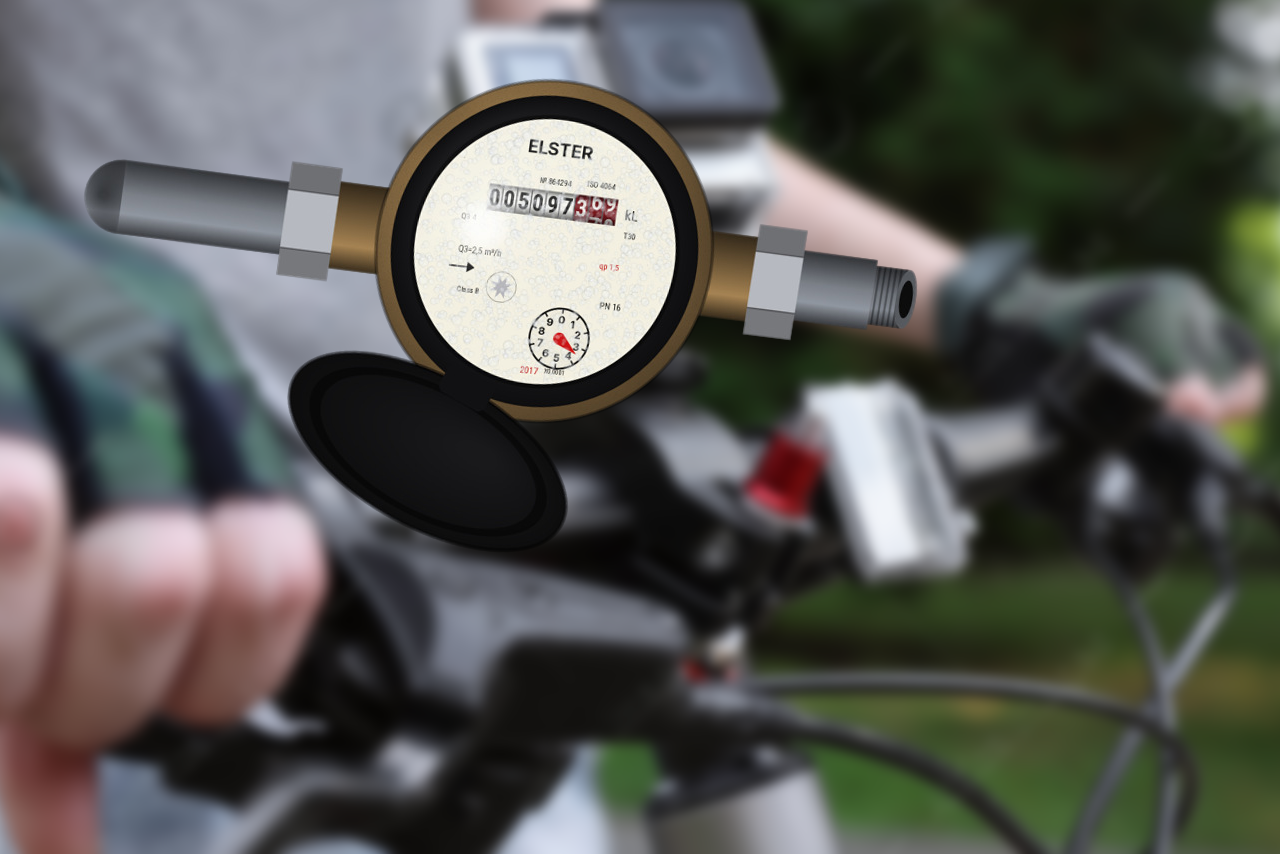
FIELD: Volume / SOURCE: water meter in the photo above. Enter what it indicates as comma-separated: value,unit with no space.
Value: 5097.3693,kL
